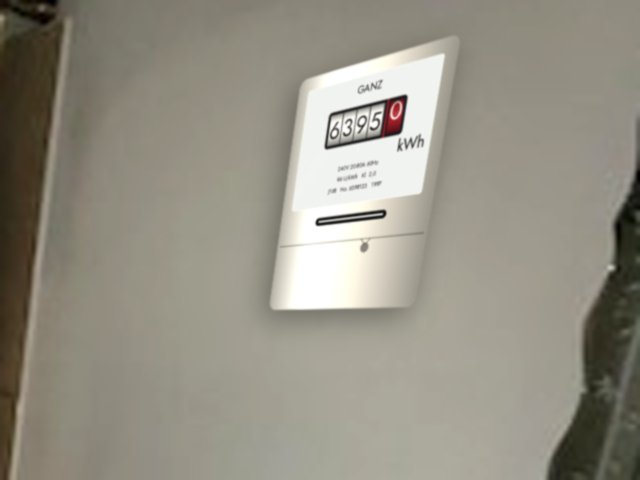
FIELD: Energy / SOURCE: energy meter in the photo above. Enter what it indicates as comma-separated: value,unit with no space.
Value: 6395.0,kWh
